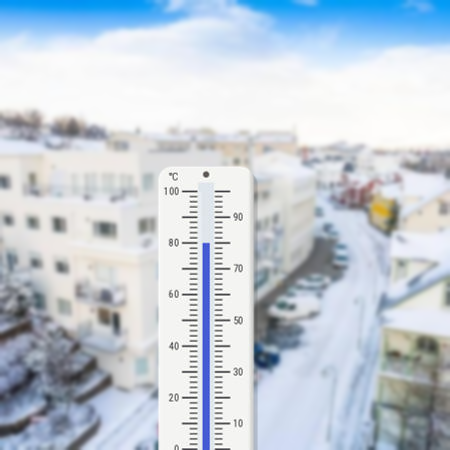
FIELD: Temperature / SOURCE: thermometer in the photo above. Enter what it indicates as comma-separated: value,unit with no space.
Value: 80,°C
